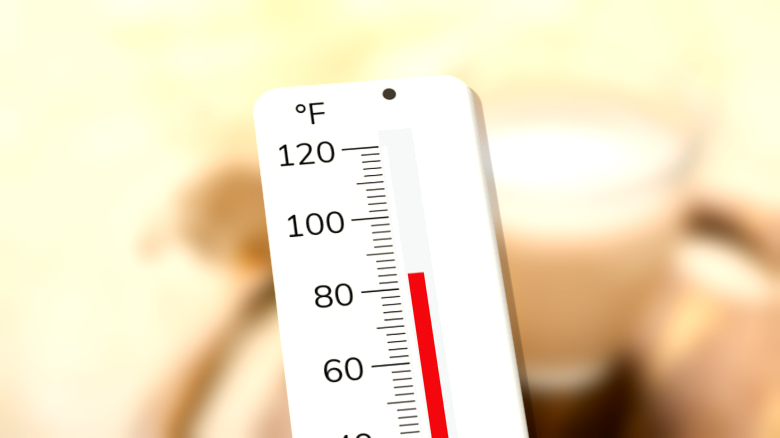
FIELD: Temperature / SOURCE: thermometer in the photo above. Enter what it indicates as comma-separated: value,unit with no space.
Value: 84,°F
